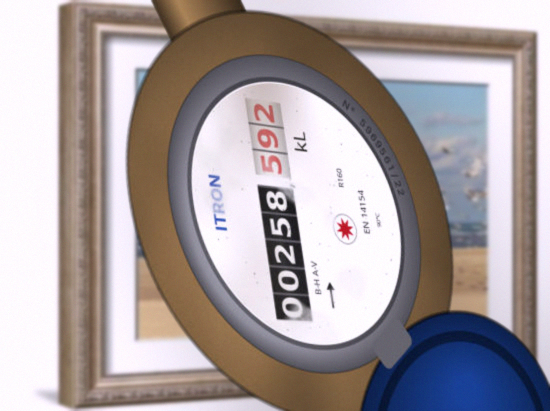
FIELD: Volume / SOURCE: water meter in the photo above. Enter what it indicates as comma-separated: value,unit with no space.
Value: 258.592,kL
